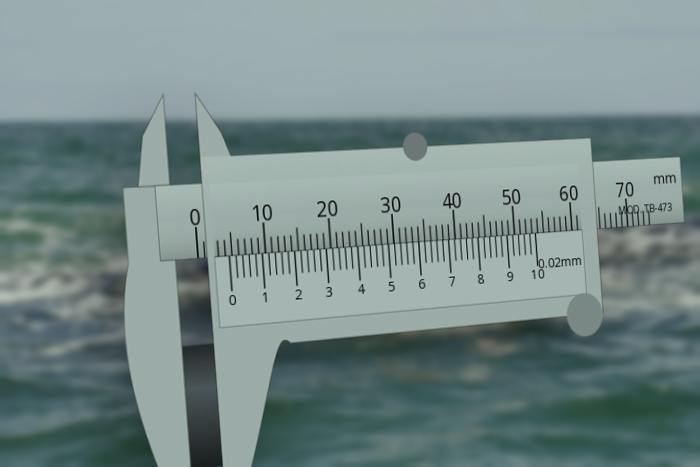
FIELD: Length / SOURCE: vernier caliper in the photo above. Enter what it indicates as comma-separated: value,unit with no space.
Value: 4.6,mm
